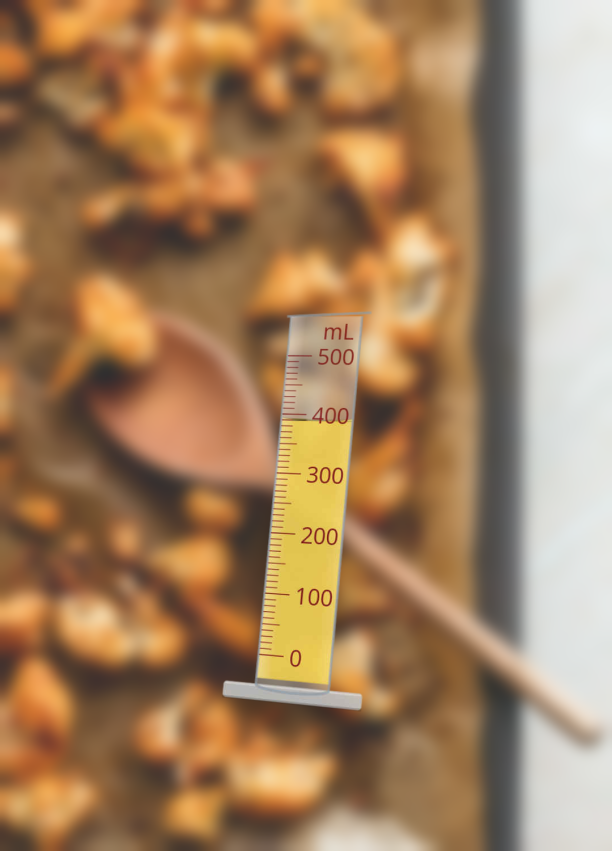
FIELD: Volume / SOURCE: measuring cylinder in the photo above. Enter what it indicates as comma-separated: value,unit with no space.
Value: 390,mL
